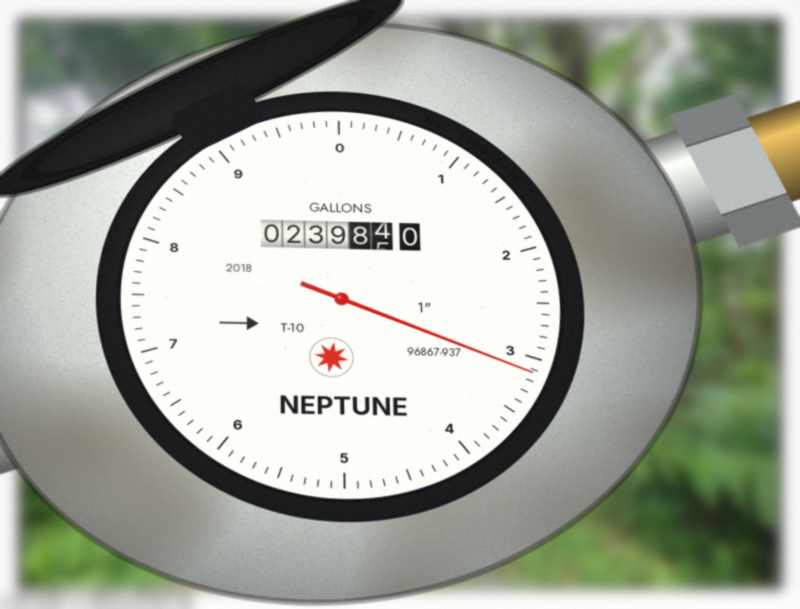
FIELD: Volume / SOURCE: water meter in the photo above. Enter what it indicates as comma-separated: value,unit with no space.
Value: 239843.1,gal
